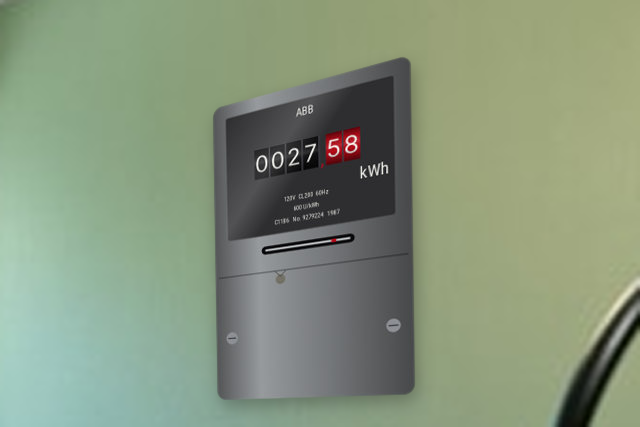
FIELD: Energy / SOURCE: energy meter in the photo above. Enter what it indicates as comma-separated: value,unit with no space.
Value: 27.58,kWh
